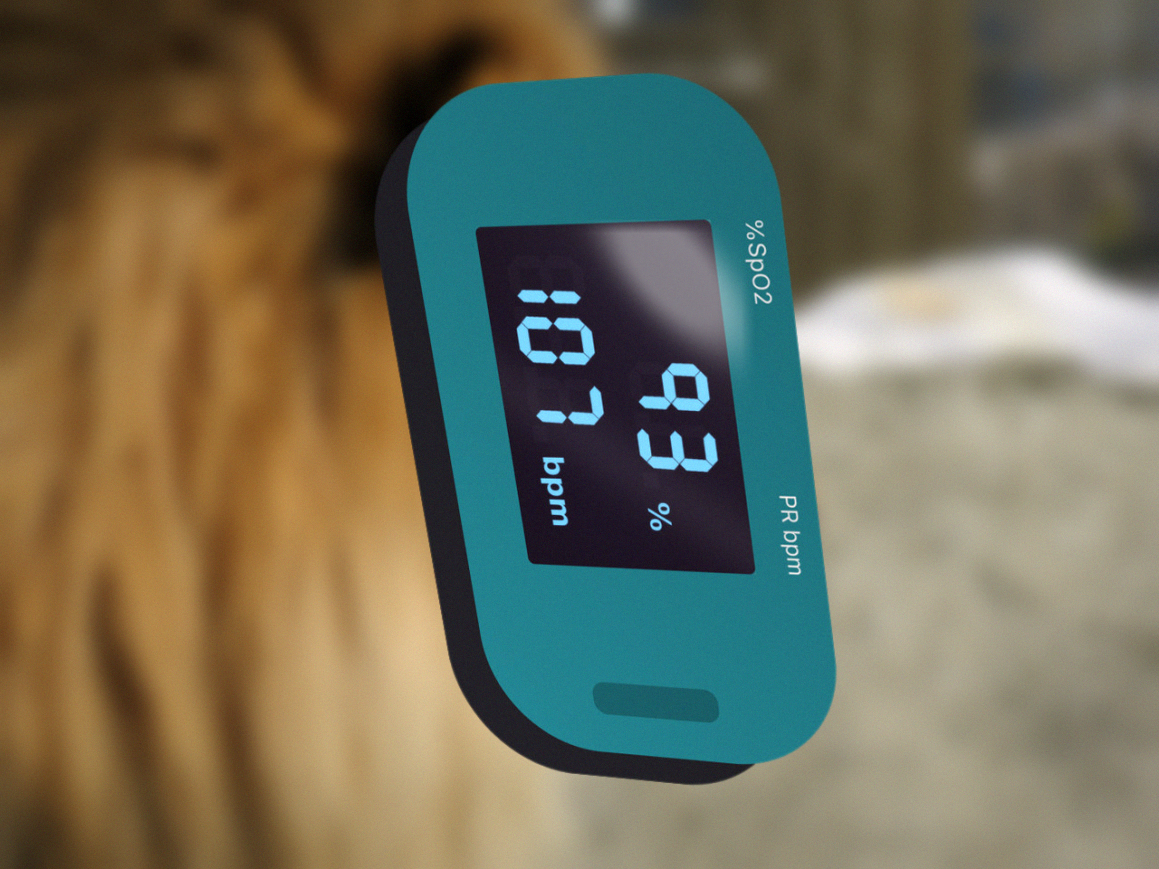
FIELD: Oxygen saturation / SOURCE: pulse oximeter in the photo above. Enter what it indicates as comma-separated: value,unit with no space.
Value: 93,%
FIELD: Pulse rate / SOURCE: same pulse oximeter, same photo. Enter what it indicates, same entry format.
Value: 107,bpm
